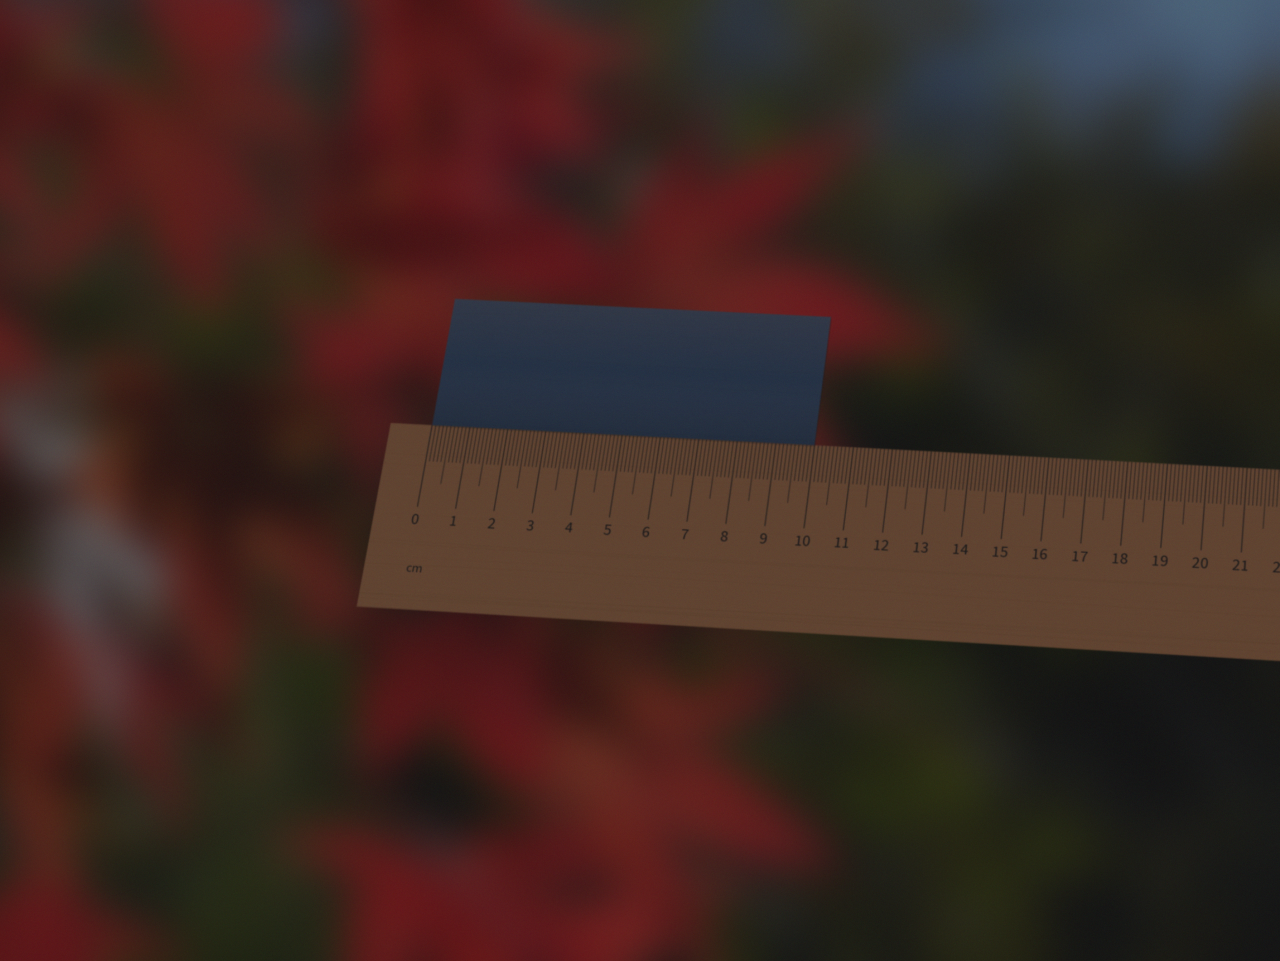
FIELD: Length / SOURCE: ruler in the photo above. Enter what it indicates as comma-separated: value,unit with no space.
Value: 10,cm
